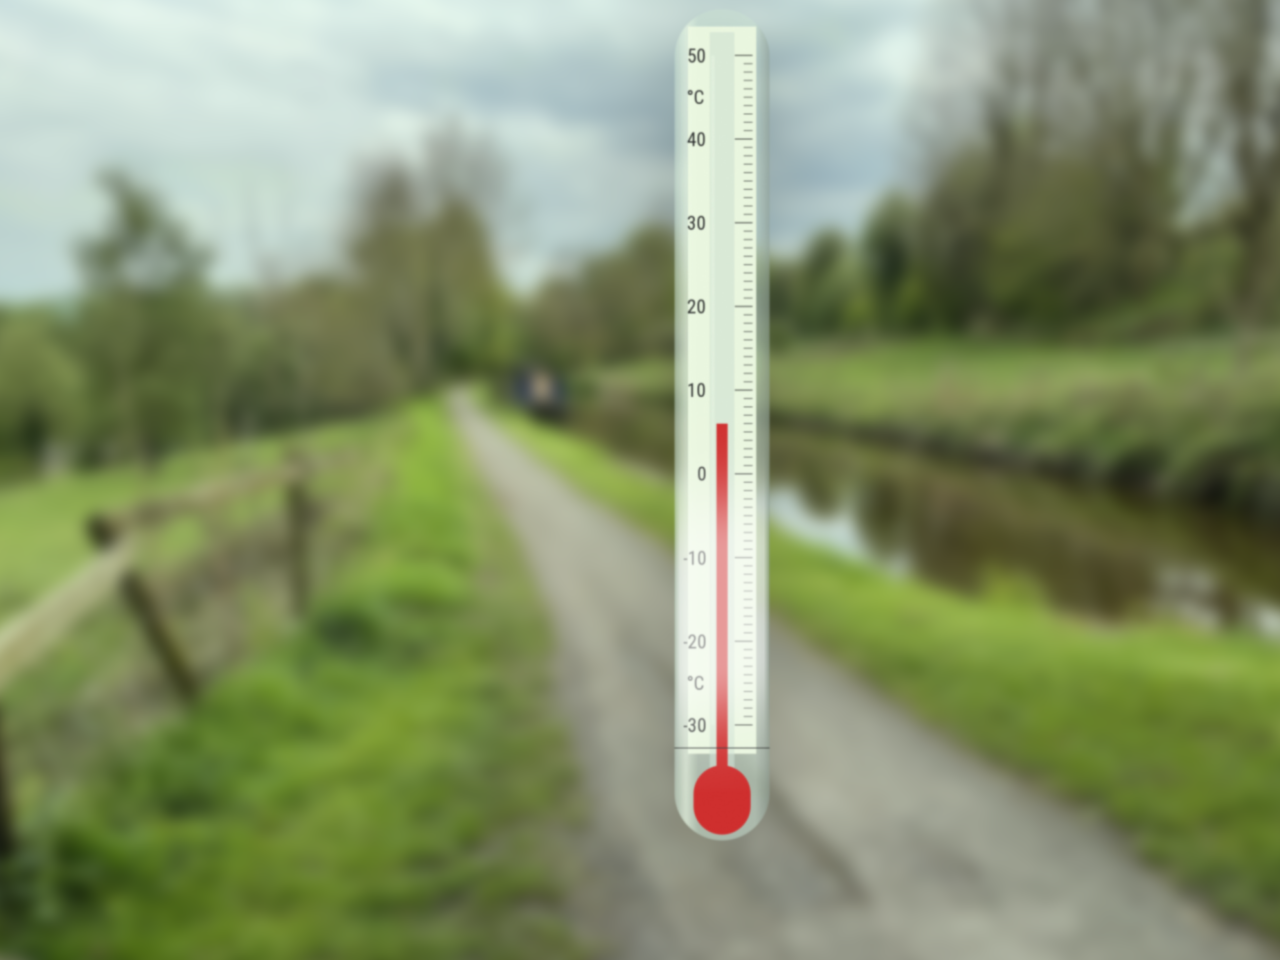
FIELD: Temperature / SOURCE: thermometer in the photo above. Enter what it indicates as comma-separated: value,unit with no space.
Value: 6,°C
